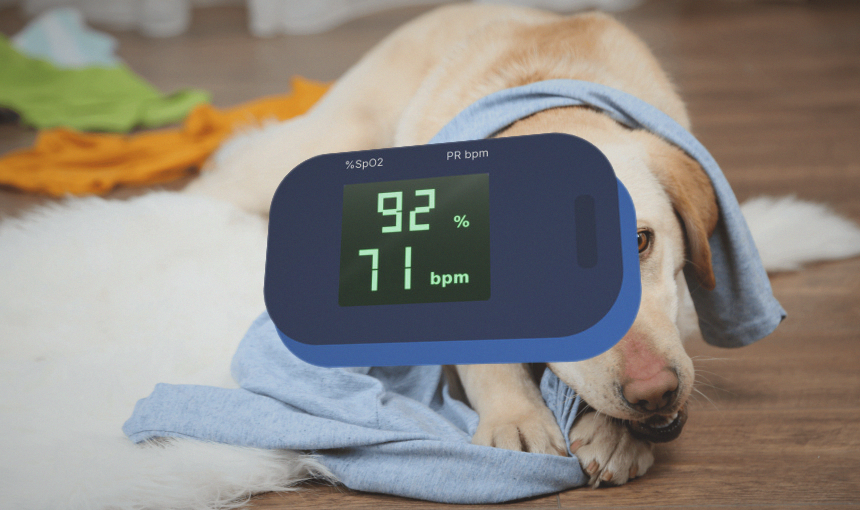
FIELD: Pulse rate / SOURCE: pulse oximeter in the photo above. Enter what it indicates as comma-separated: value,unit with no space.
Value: 71,bpm
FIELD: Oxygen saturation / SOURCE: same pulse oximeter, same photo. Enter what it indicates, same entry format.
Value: 92,%
